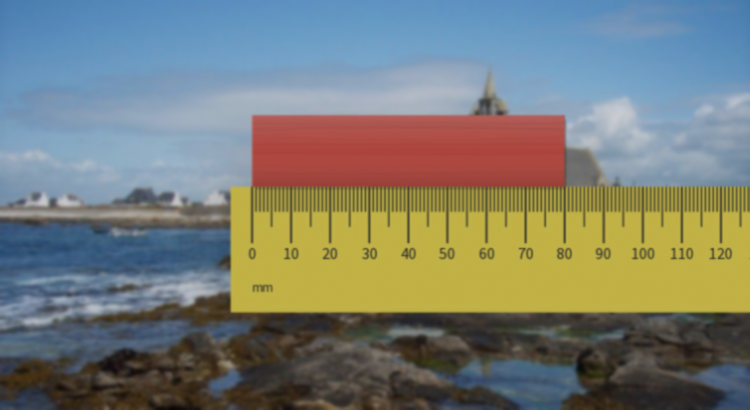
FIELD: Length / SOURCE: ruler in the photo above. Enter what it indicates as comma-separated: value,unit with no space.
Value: 80,mm
